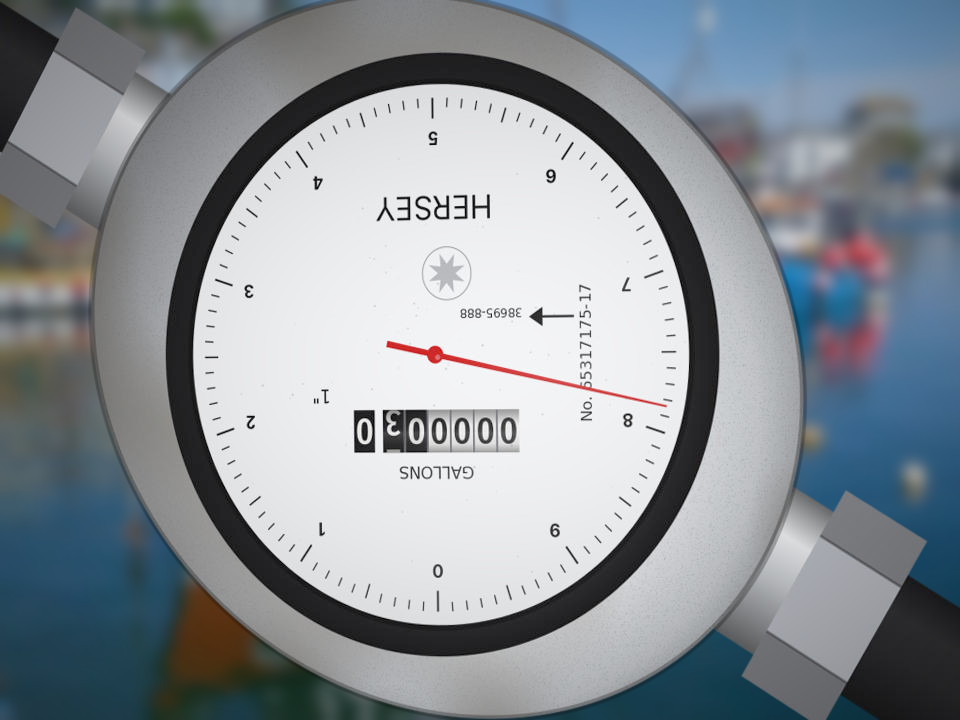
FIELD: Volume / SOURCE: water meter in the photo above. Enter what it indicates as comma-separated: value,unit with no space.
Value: 27.8,gal
